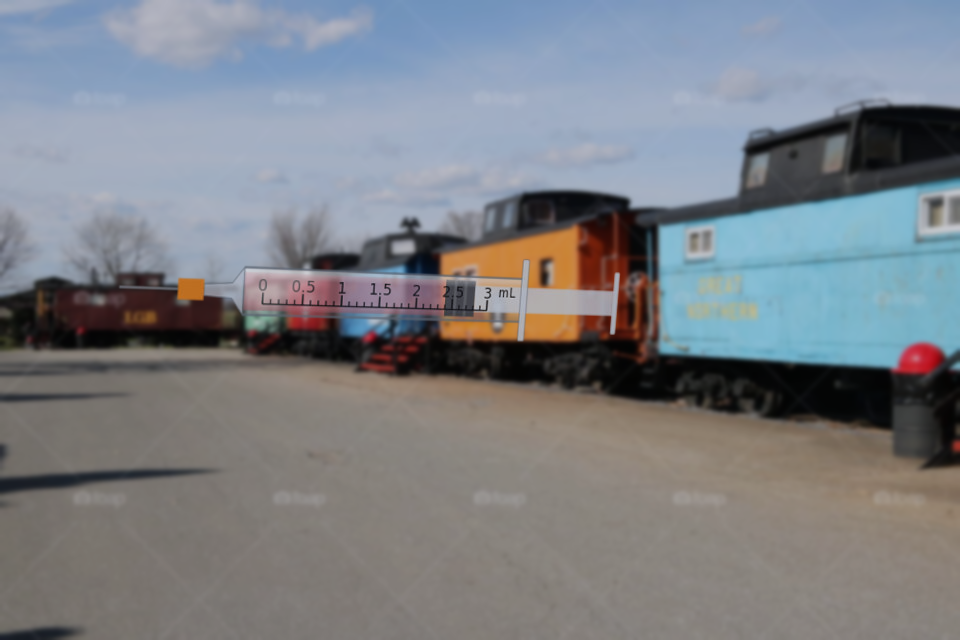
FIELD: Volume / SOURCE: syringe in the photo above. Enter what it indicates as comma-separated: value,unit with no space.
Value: 2.4,mL
